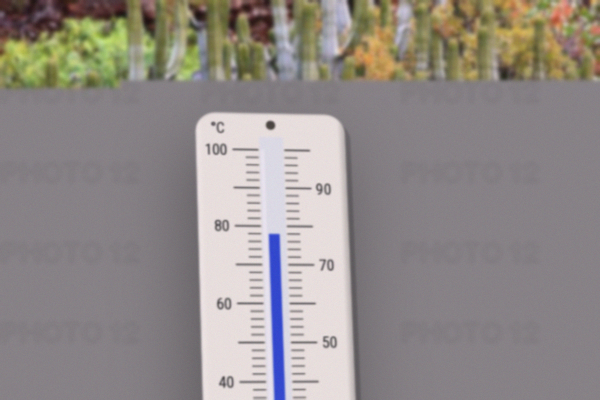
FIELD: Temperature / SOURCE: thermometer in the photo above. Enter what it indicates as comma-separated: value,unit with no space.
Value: 78,°C
